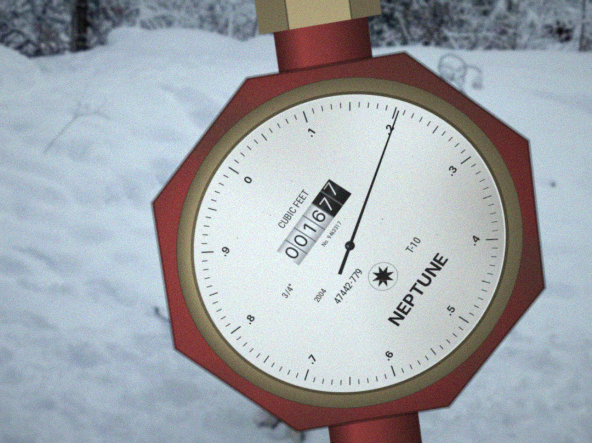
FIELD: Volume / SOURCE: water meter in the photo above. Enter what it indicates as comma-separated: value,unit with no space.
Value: 1677.20,ft³
